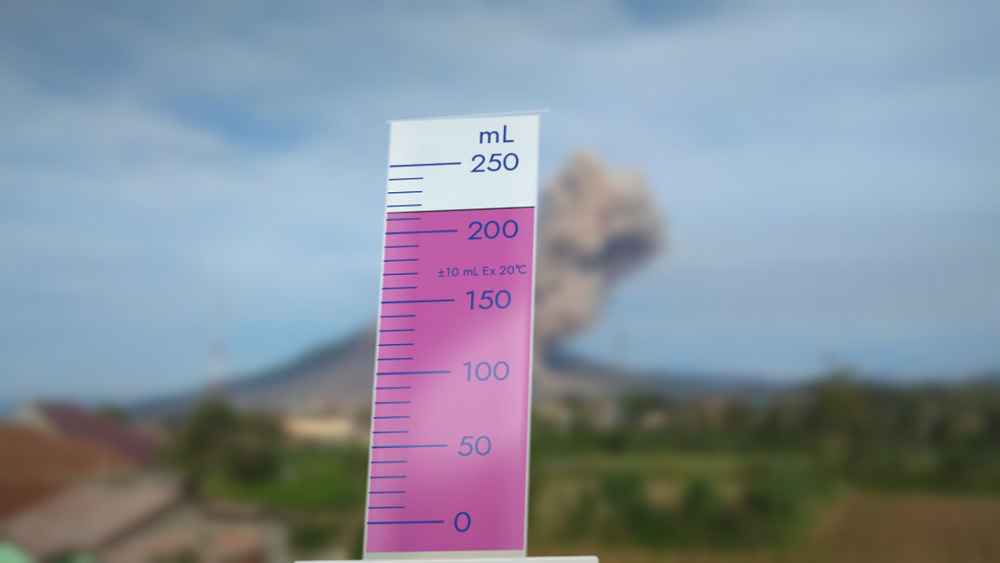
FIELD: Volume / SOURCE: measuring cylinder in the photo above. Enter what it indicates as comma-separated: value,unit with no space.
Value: 215,mL
